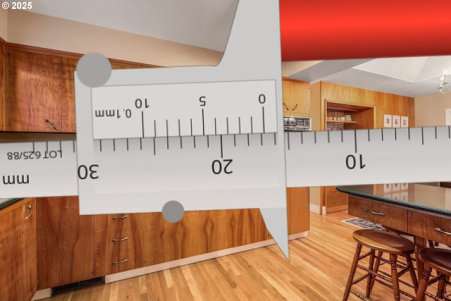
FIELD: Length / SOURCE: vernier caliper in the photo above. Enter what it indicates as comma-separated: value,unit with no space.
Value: 16.8,mm
